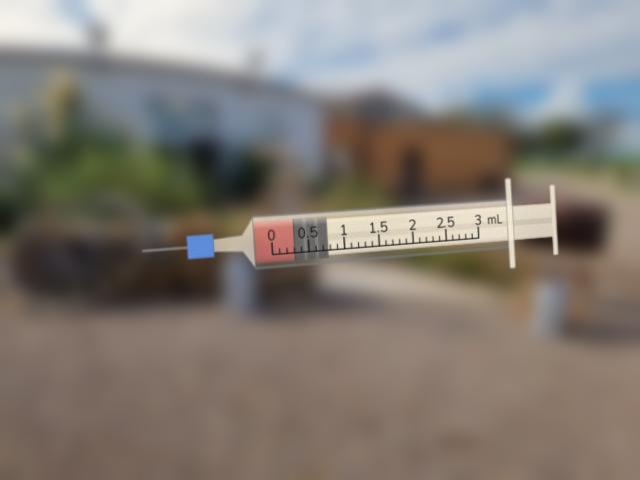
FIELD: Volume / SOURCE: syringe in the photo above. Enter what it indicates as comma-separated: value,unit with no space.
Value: 0.3,mL
